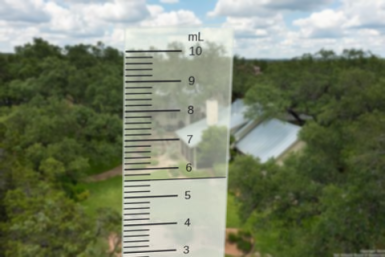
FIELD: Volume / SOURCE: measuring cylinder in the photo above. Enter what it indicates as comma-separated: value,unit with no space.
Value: 5.6,mL
